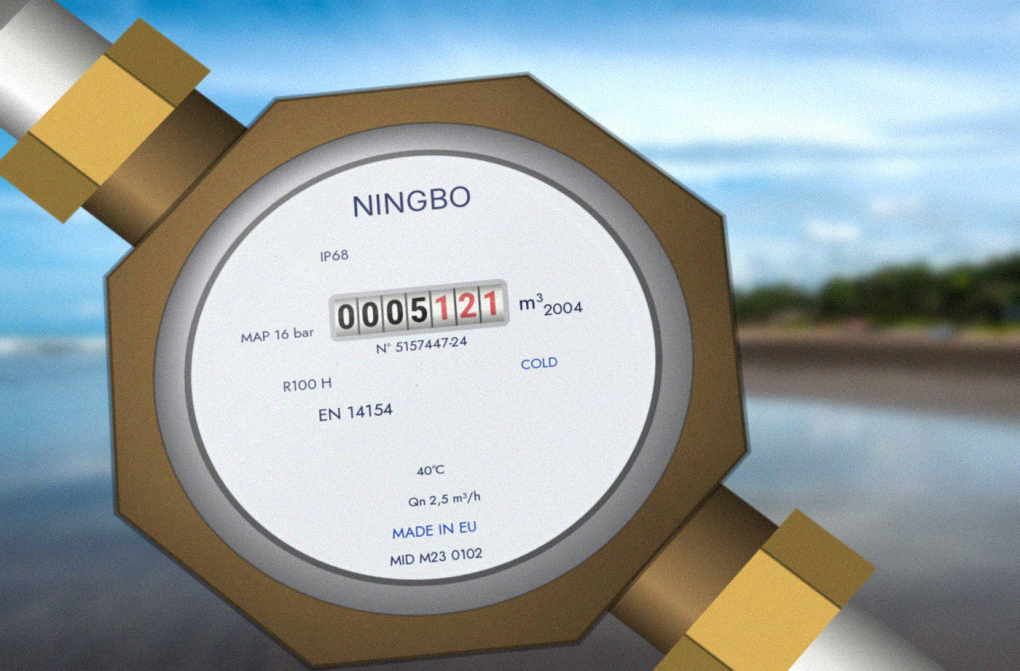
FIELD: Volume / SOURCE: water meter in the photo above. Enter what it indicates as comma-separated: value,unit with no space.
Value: 5.121,m³
